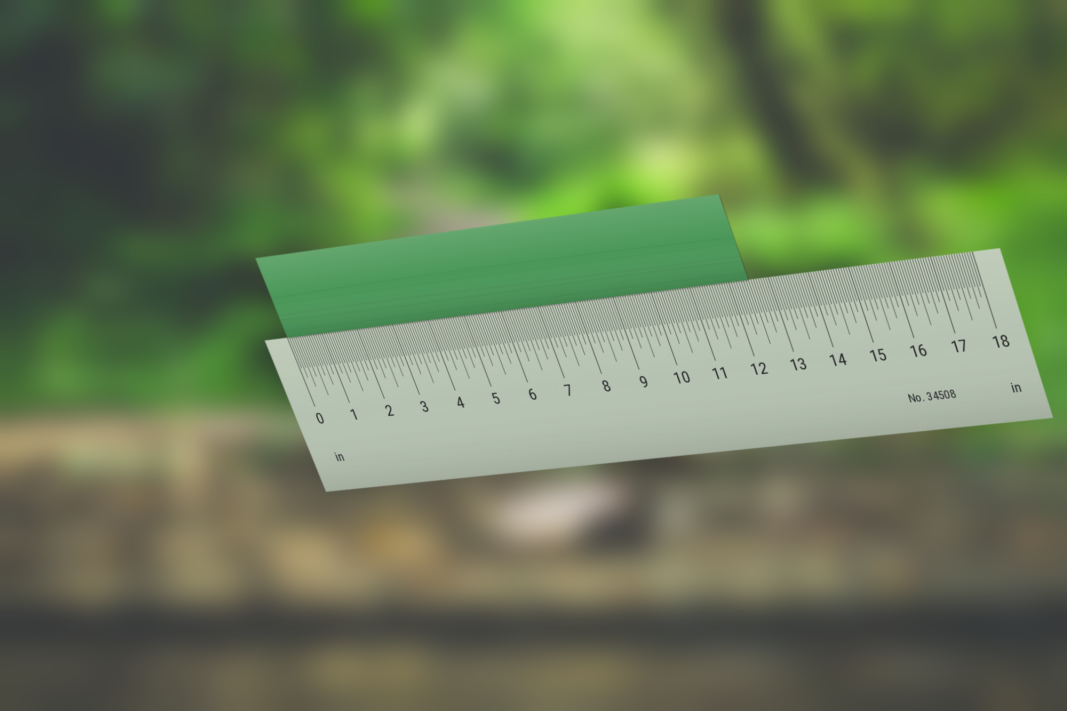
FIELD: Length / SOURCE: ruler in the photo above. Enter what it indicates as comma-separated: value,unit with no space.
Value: 12.5,in
